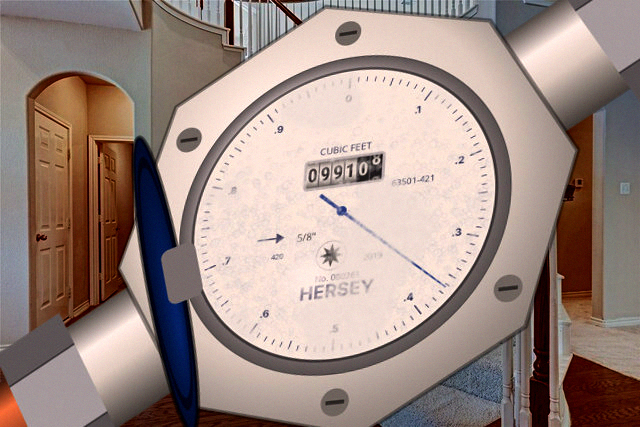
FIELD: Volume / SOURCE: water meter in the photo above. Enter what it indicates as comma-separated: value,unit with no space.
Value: 99108.36,ft³
